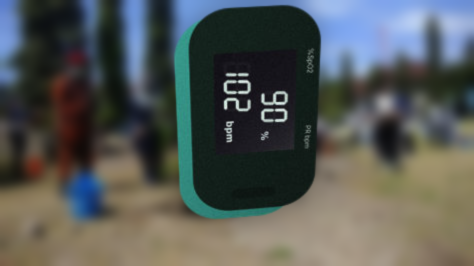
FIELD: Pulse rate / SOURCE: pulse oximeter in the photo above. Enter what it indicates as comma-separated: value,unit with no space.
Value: 102,bpm
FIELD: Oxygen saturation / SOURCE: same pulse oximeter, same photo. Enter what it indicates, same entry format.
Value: 90,%
